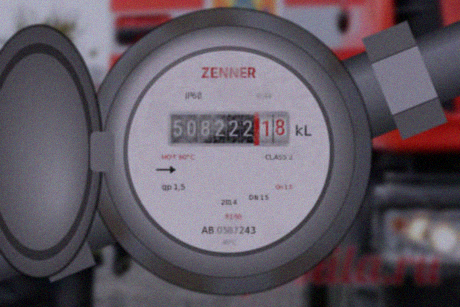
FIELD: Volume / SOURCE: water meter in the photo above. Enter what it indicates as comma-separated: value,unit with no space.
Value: 508222.18,kL
